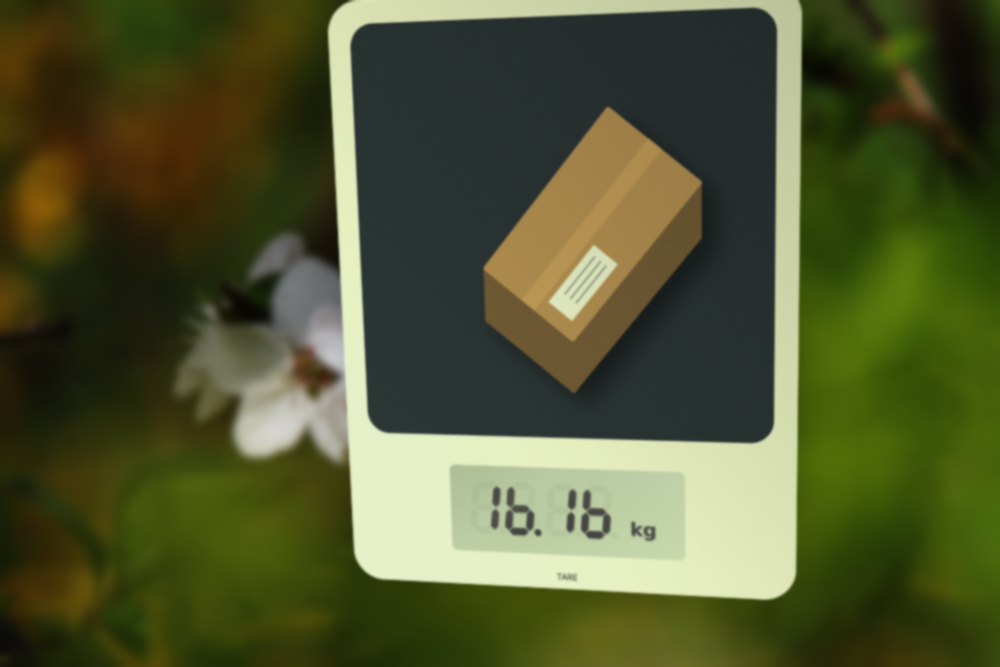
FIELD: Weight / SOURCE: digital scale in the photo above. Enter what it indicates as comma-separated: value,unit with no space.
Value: 16.16,kg
